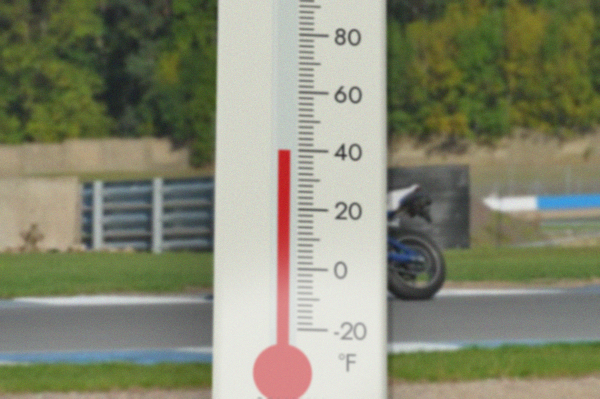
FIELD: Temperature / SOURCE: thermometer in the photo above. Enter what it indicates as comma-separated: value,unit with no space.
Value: 40,°F
